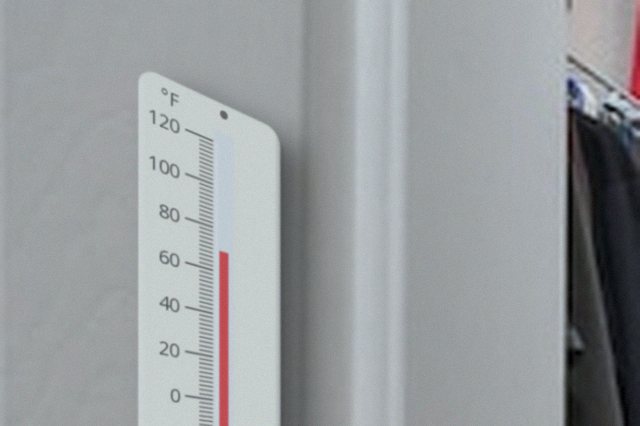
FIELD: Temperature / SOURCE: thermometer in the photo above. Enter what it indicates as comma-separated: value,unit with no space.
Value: 70,°F
